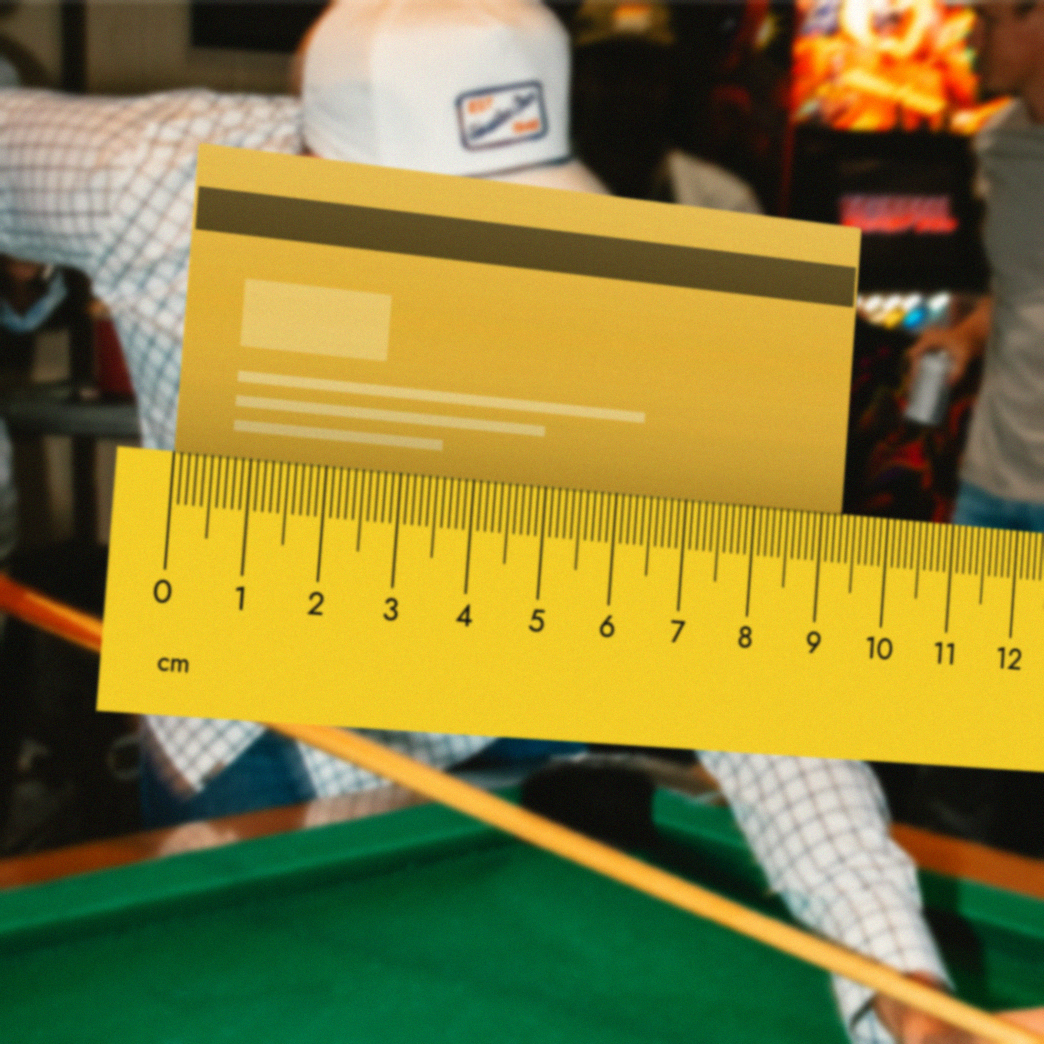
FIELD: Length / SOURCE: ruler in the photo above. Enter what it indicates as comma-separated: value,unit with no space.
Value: 9.3,cm
